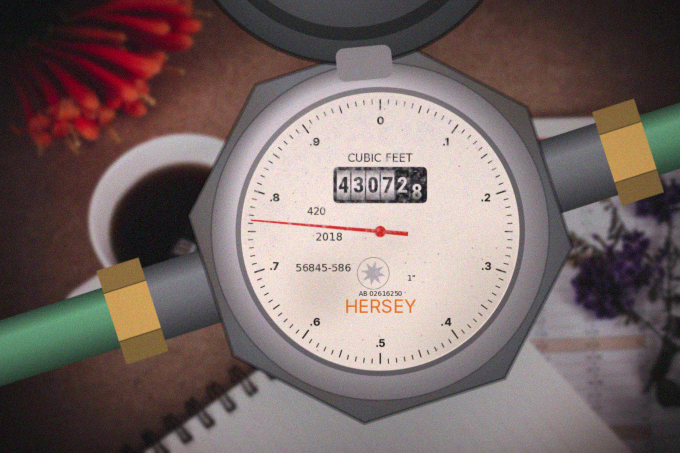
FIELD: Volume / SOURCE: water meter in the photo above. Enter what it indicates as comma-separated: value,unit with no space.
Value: 430727.76,ft³
